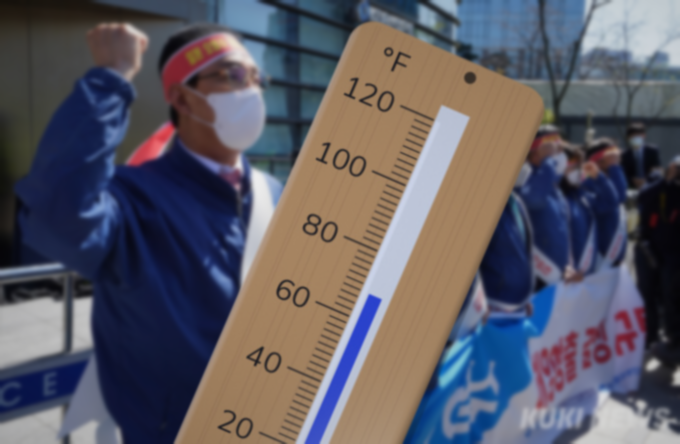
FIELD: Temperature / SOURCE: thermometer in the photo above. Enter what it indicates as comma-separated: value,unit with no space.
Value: 68,°F
